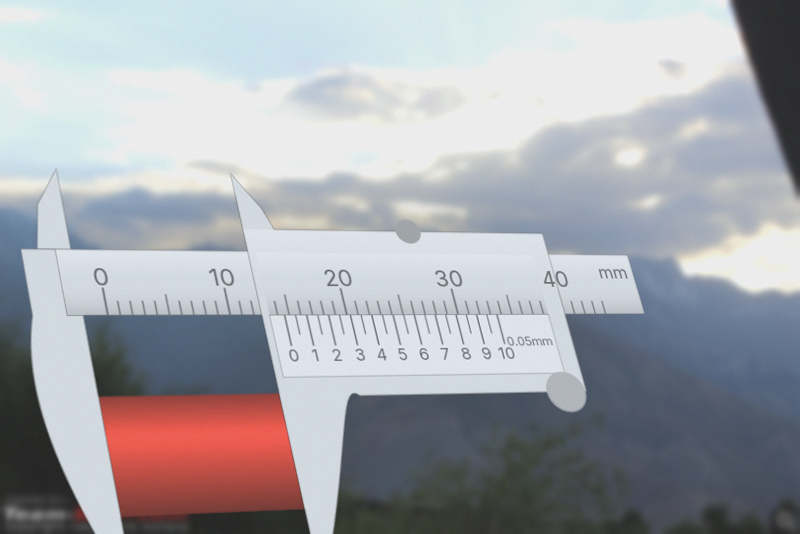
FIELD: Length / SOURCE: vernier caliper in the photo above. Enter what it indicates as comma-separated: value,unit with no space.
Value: 14.6,mm
